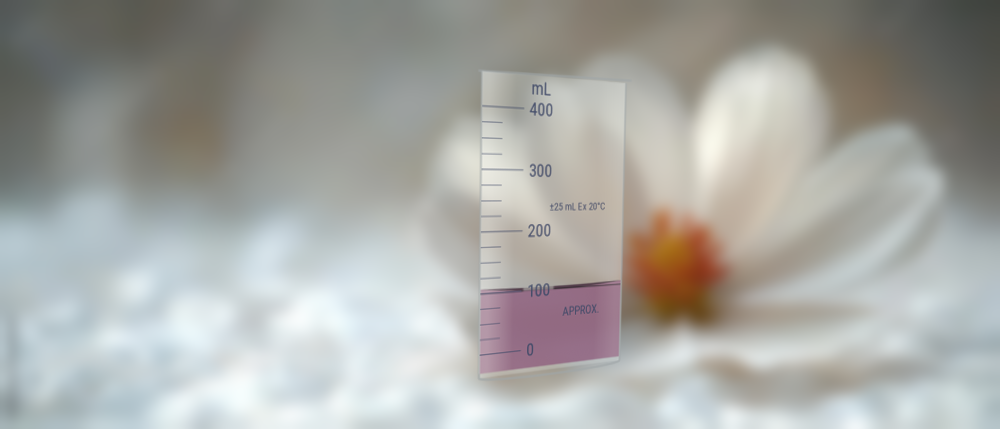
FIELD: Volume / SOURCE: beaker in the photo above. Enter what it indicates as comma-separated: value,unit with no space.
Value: 100,mL
